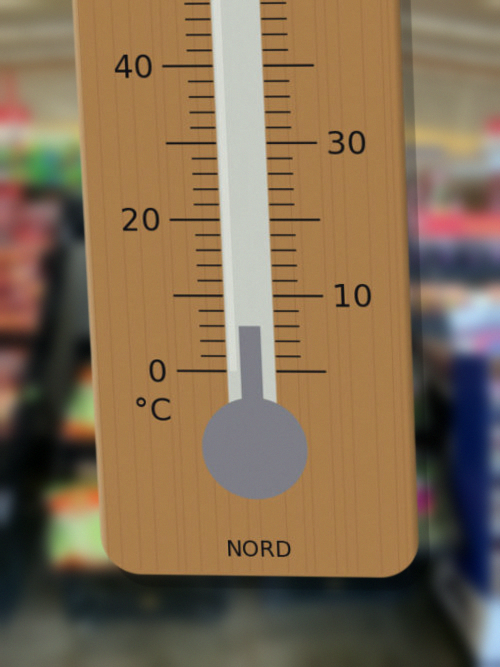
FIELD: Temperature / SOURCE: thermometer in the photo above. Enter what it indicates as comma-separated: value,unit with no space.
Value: 6,°C
